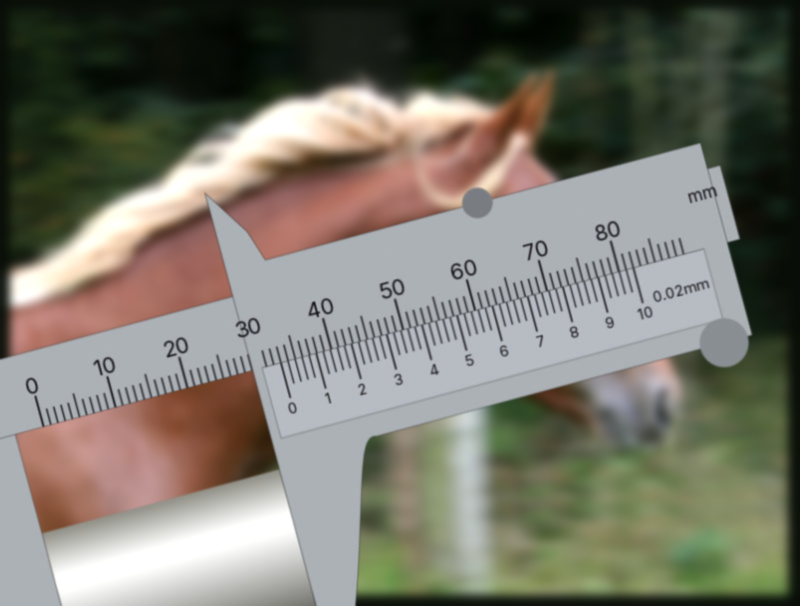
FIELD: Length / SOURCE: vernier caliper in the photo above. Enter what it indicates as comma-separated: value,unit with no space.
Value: 33.0,mm
